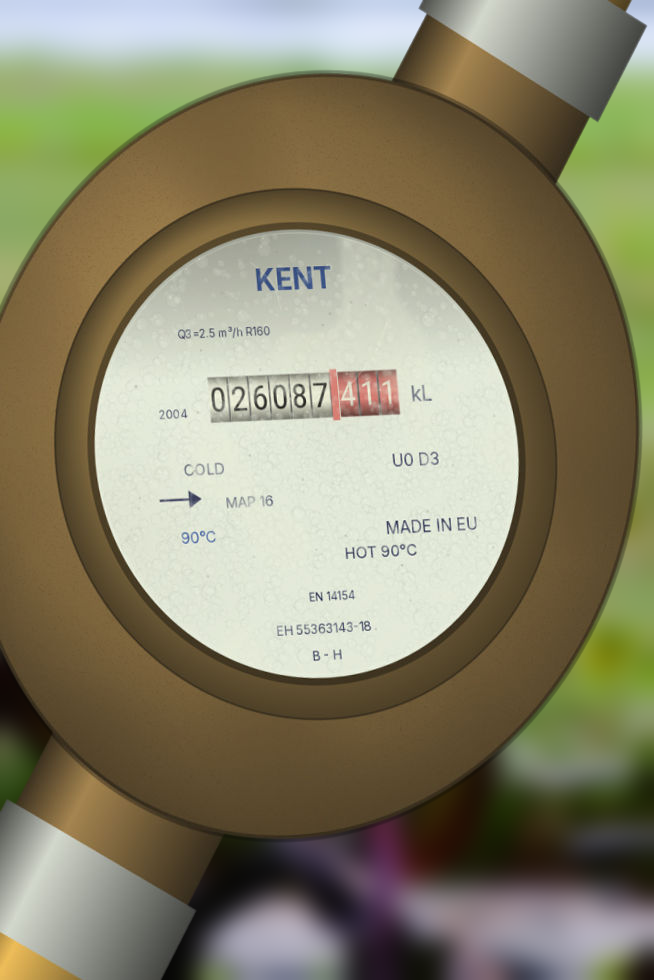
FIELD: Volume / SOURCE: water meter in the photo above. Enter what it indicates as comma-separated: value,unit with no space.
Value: 26087.411,kL
